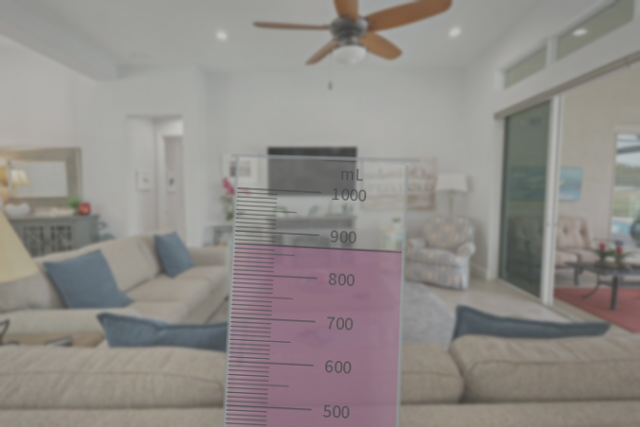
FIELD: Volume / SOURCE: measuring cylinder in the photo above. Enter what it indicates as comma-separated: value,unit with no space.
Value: 870,mL
